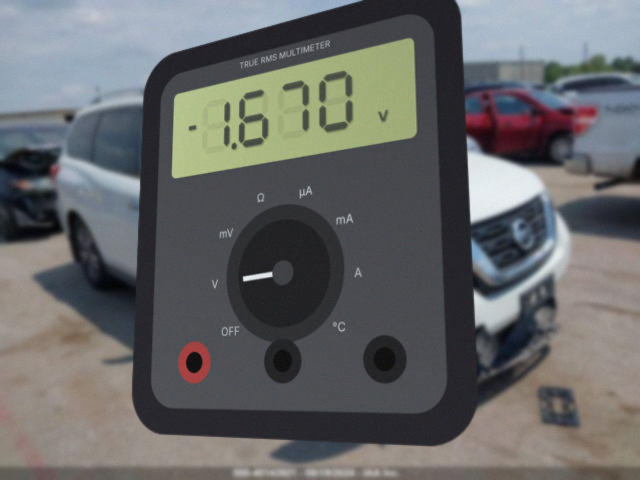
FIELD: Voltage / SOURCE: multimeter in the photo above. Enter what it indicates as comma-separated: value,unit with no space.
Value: -1.670,V
